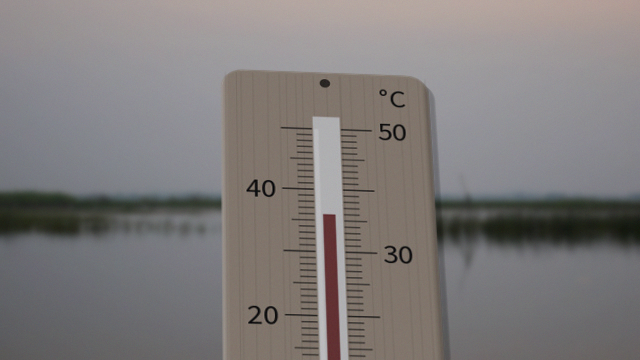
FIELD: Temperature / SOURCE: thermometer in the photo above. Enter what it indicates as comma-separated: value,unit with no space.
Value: 36,°C
